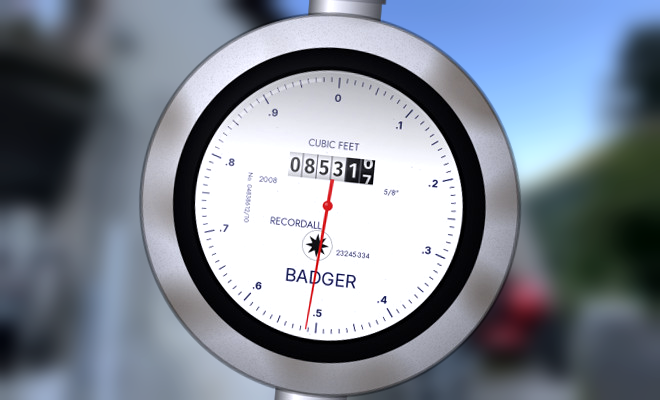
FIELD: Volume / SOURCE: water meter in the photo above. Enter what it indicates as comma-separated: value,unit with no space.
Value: 85316.51,ft³
